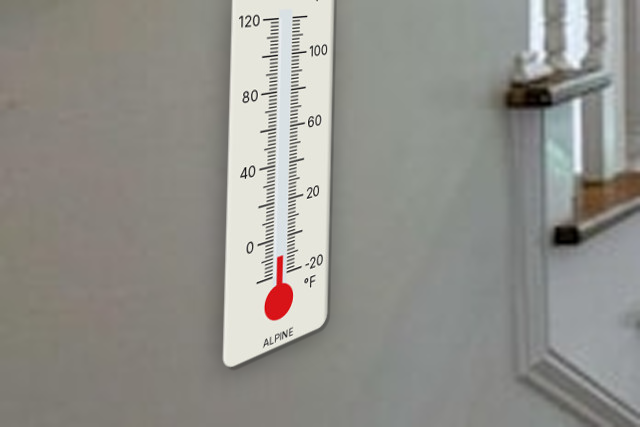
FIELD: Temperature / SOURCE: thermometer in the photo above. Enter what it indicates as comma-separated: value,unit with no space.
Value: -10,°F
